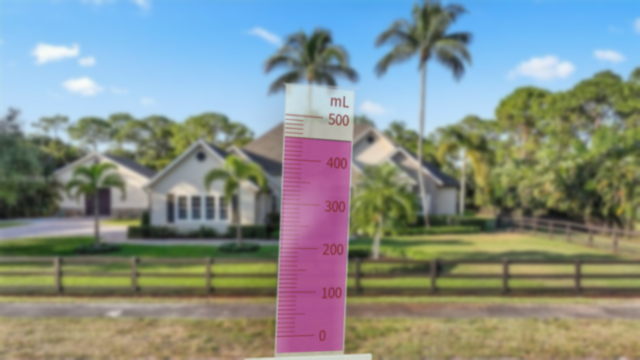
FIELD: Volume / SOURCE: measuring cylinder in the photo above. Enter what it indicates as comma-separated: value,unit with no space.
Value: 450,mL
